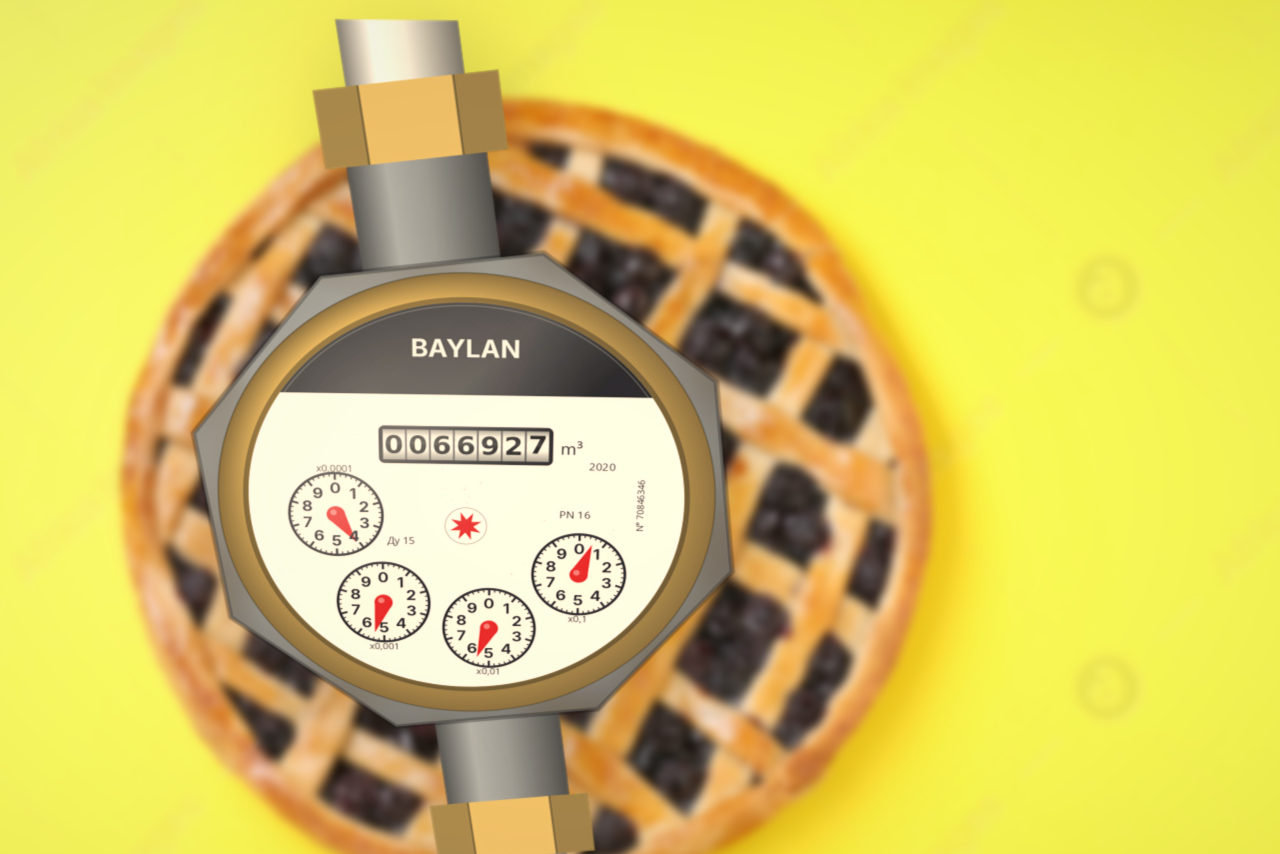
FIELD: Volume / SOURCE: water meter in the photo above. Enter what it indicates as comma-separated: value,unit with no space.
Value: 66927.0554,m³
